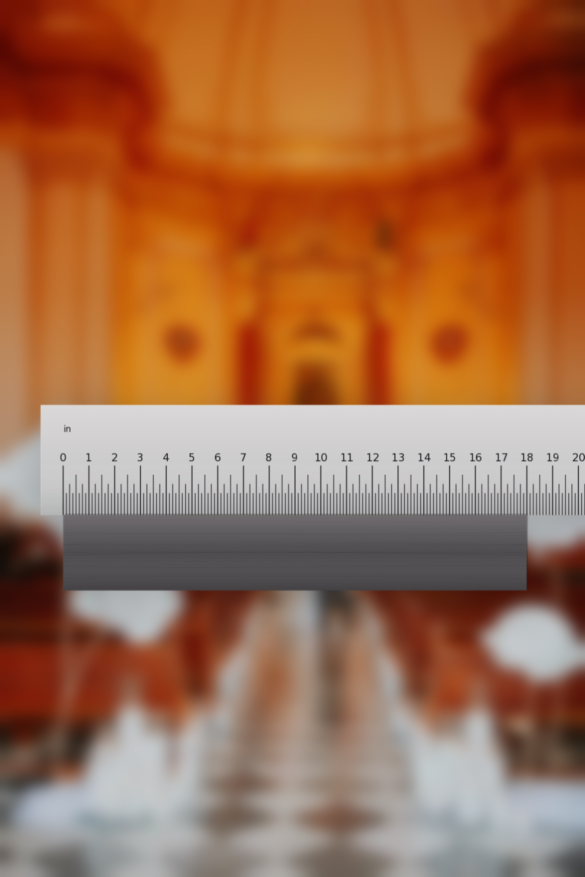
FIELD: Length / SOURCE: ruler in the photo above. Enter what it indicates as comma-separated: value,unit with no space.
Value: 18,in
